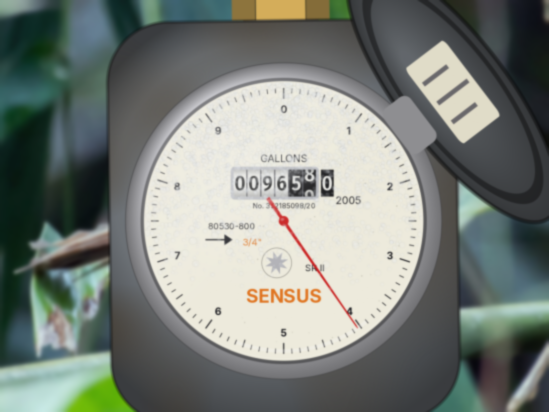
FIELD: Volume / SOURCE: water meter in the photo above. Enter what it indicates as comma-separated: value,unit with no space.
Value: 96584.0,gal
